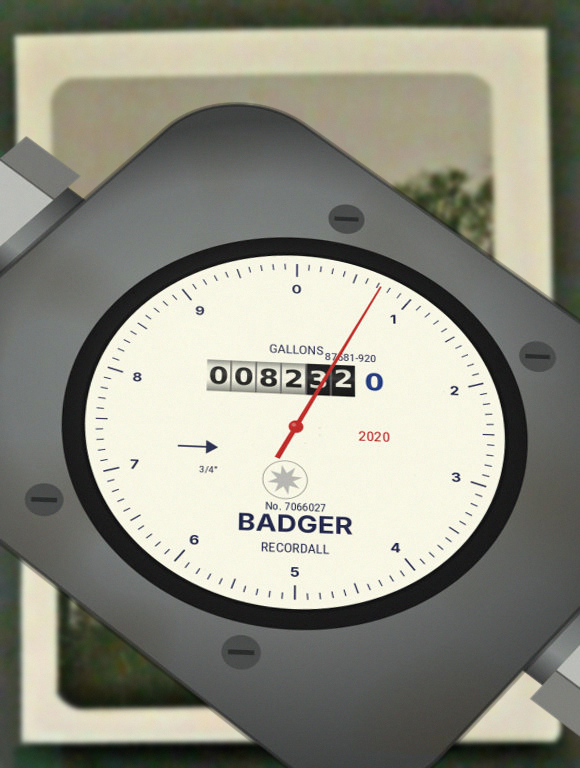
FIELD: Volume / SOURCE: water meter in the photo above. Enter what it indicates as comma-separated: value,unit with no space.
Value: 82320.7,gal
